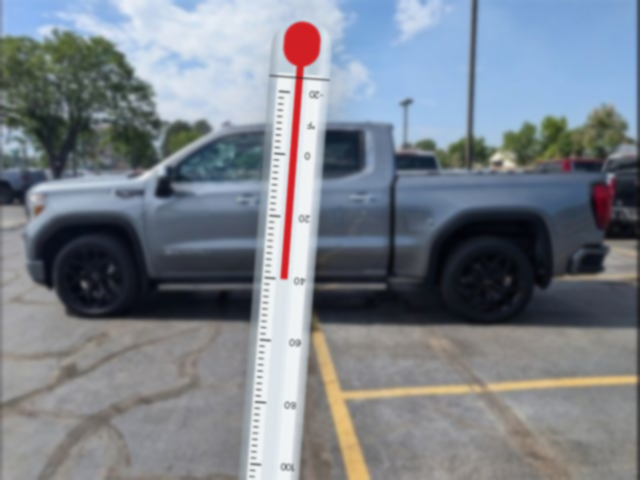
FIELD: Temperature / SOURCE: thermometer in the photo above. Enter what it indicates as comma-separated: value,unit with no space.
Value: 40,°F
